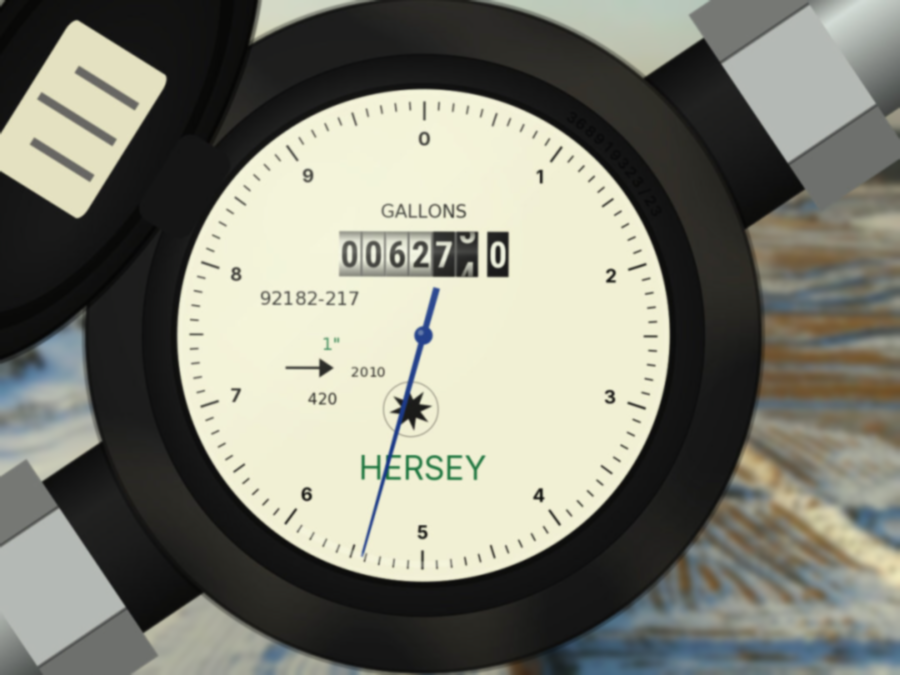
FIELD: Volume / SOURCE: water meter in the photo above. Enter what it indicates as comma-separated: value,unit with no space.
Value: 62735.4,gal
